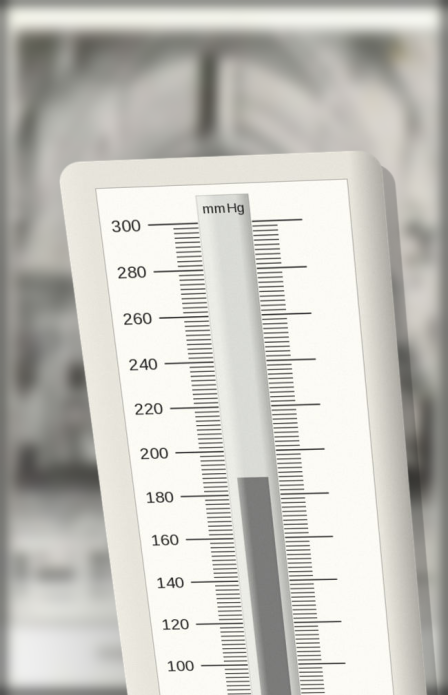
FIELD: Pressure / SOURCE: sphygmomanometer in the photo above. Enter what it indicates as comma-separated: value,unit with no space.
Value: 188,mmHg
